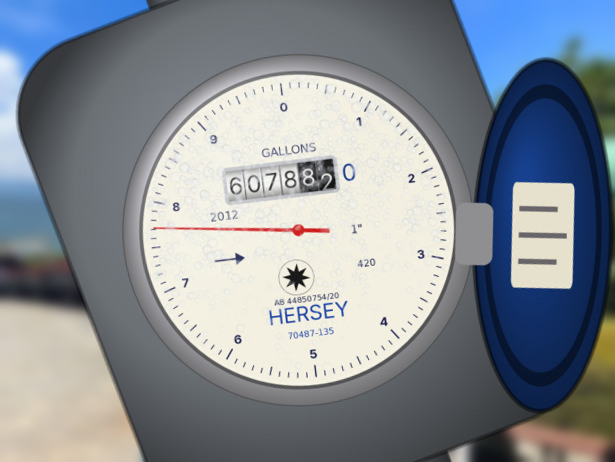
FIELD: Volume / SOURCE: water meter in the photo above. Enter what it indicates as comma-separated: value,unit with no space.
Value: 6078817.7,gal
